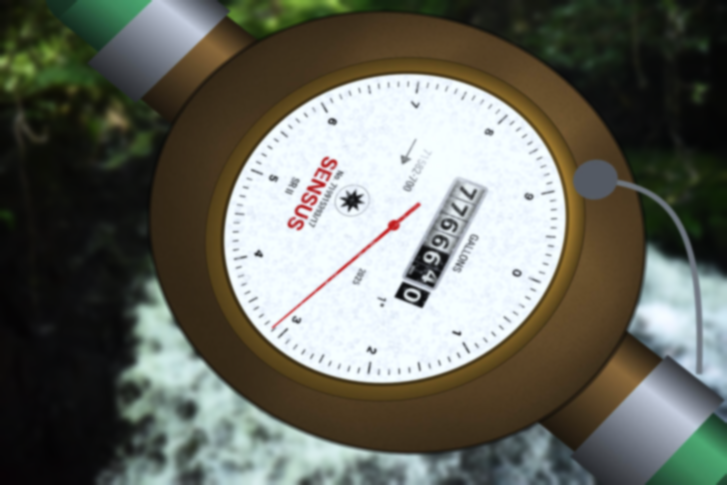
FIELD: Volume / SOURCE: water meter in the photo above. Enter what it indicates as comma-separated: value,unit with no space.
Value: 7766643.1,gal
